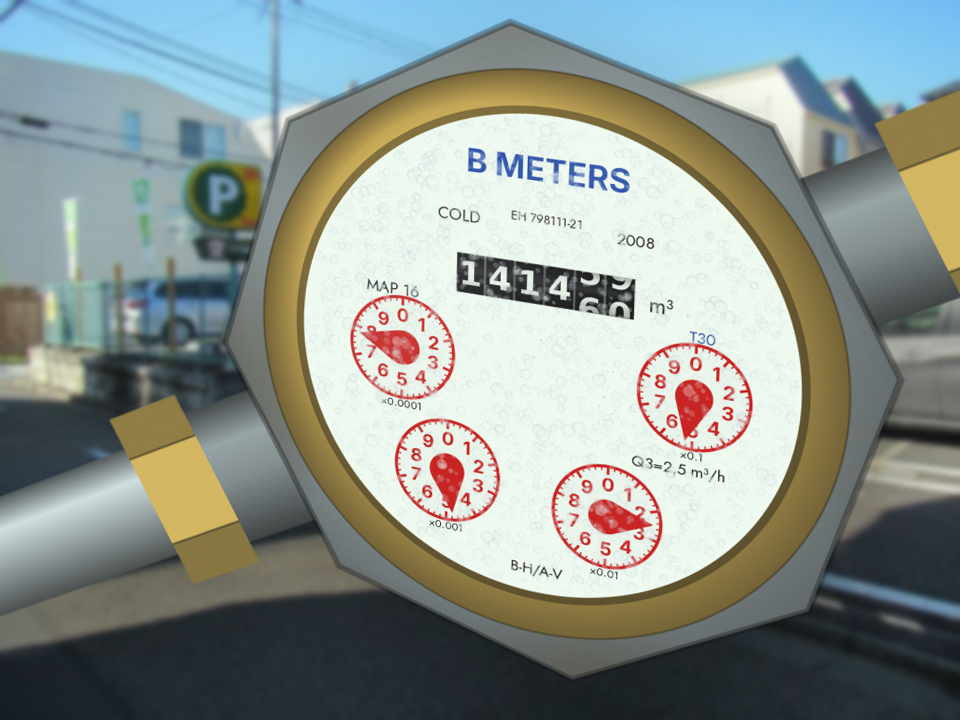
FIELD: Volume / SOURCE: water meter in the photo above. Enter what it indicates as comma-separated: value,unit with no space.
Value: 141459.5247,m³
